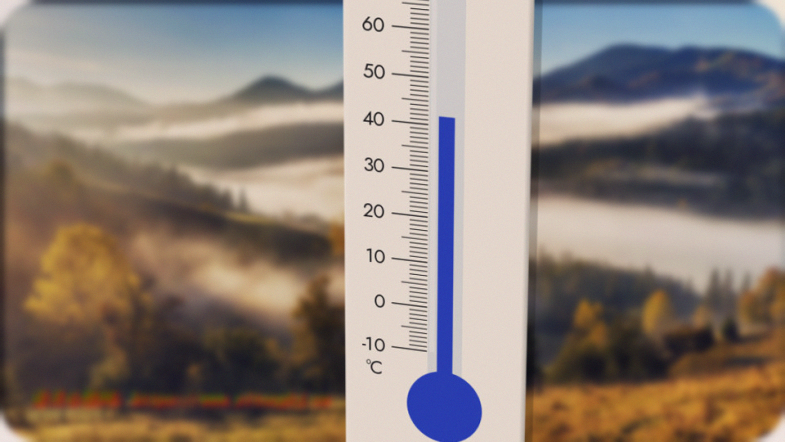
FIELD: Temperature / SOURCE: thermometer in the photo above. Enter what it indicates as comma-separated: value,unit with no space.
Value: 42,°C
